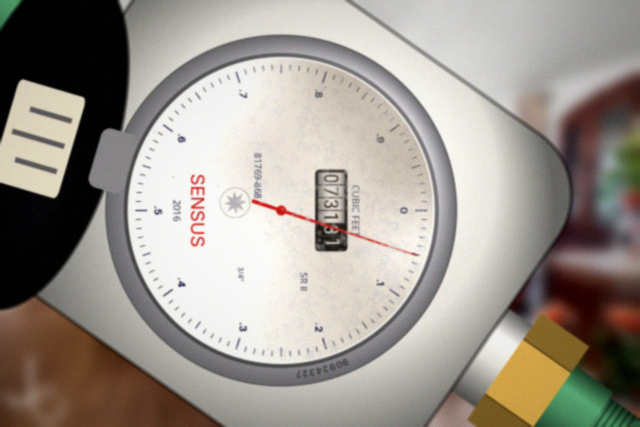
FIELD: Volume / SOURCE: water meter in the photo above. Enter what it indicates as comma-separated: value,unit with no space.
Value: 73131.05,ft³
